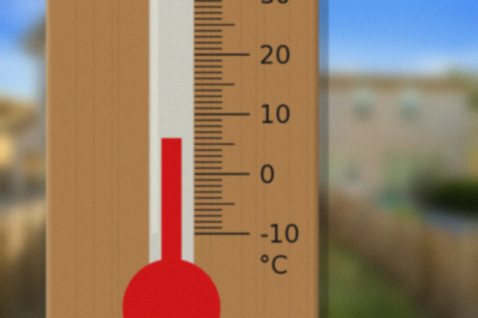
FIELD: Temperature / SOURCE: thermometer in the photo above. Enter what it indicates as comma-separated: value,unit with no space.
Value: 6,°C
